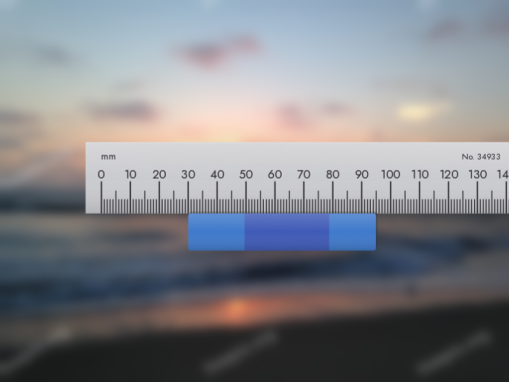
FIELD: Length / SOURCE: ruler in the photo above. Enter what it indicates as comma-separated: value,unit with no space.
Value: 65,mm
